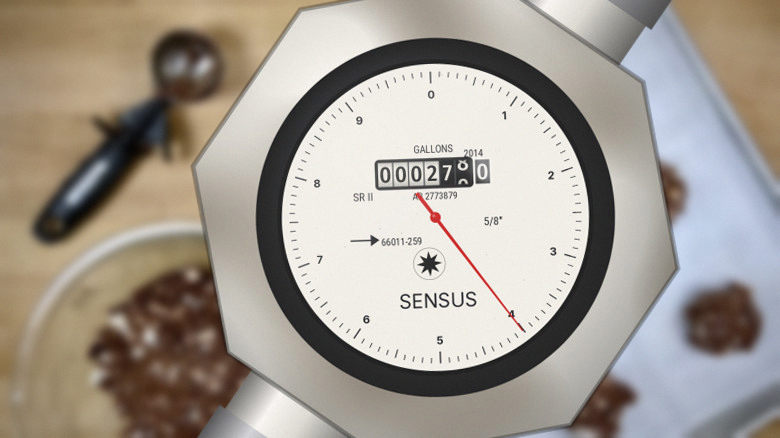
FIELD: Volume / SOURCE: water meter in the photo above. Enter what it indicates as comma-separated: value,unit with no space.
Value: 2784.0,gal
